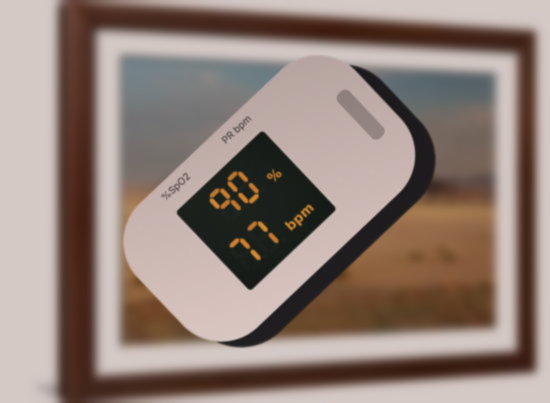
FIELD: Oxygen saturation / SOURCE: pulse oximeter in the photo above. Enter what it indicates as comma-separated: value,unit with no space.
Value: 90,%
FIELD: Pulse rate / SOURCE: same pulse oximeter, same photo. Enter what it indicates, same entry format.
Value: 77,bpm
